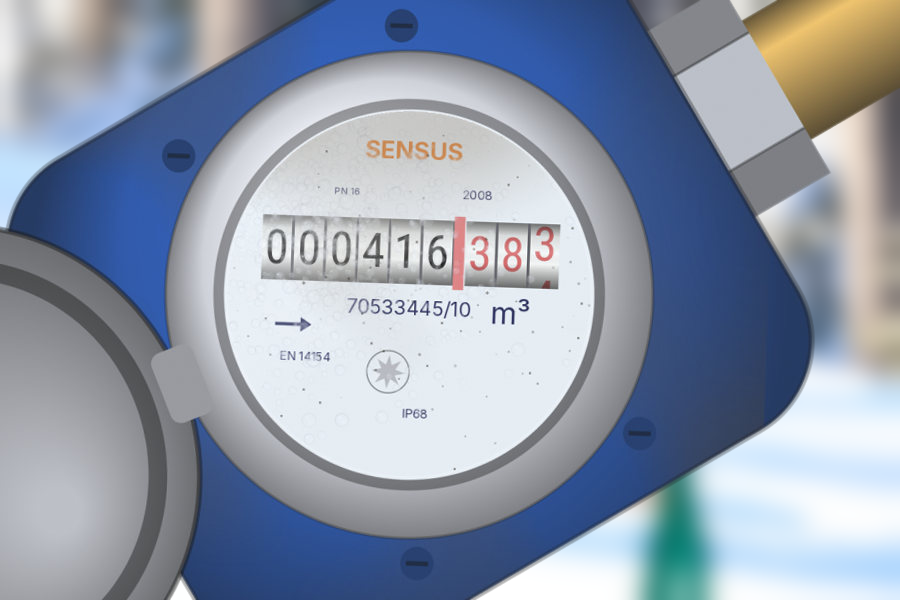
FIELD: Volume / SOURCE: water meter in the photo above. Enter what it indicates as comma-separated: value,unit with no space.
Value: 416.383,m³
